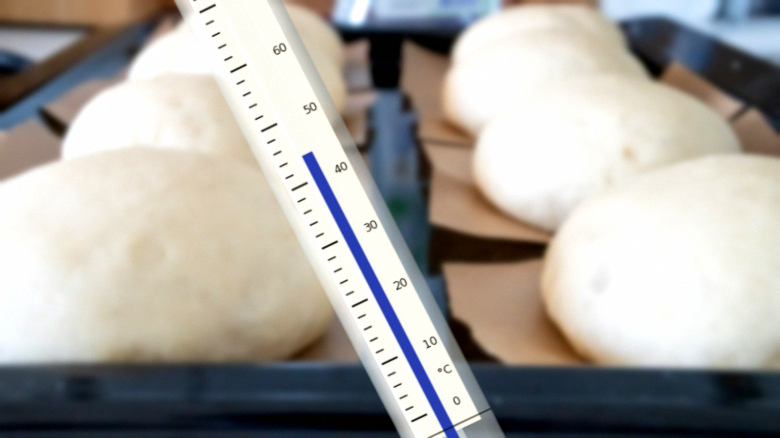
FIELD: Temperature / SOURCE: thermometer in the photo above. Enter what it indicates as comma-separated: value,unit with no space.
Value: 44,°C
